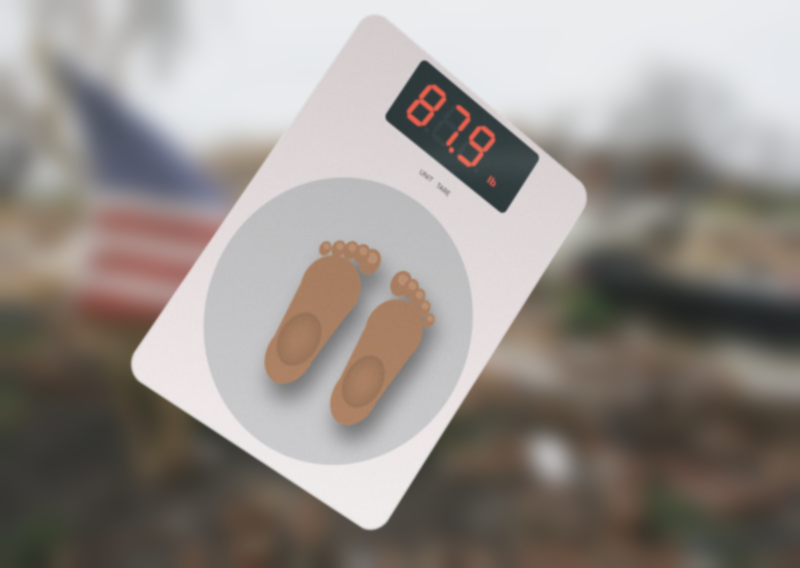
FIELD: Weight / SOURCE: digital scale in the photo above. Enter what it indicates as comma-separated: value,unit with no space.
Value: 87.9,lb
